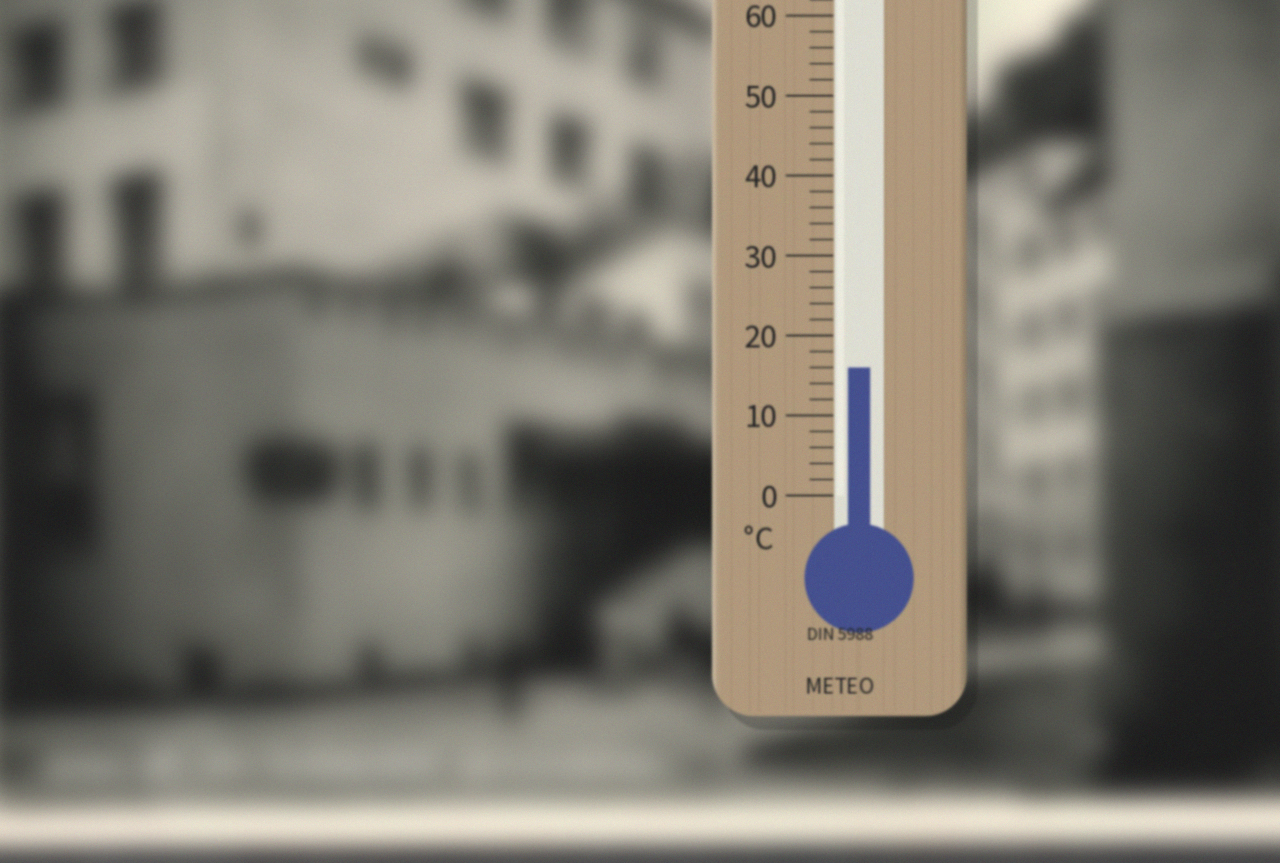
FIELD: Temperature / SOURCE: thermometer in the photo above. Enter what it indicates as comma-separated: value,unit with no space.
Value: 16,°C
